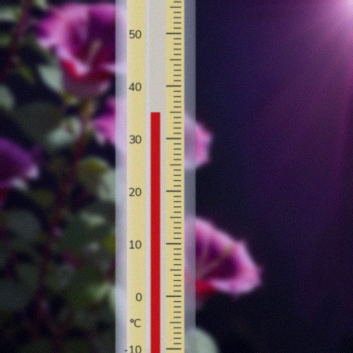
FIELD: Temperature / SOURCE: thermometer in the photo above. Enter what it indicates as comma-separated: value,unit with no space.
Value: 35,°C
